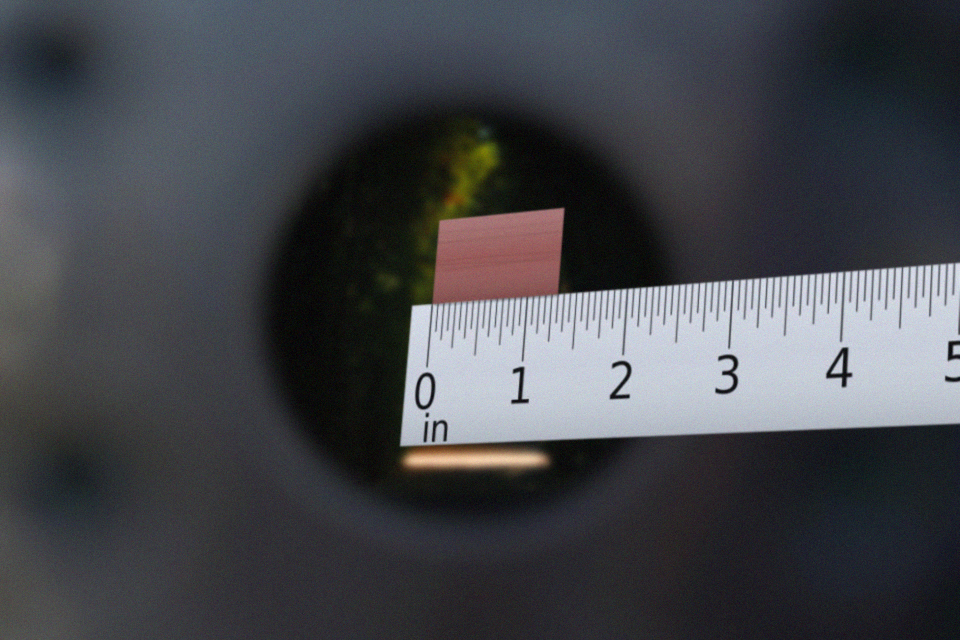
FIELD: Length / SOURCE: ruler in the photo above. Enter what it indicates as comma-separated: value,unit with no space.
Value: 1.3125,in
